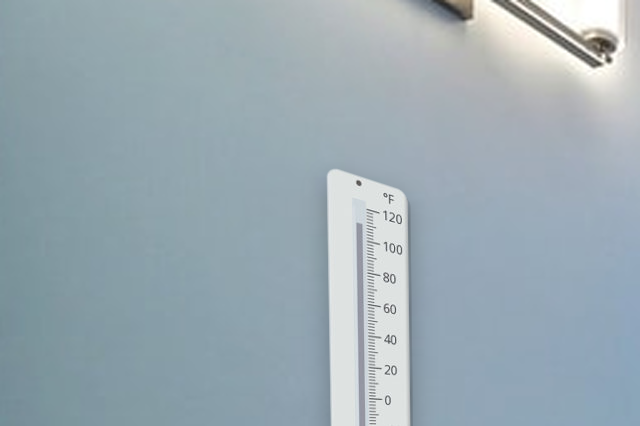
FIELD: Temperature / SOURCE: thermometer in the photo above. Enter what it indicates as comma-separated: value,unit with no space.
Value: 110,°F
